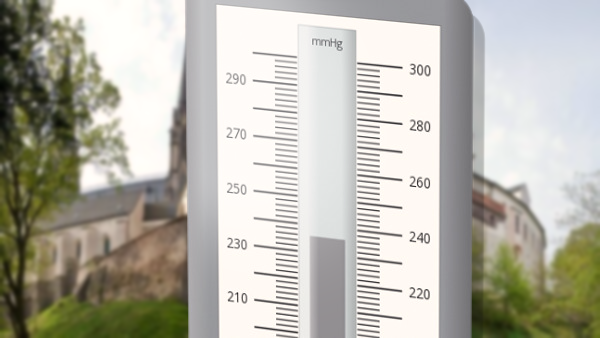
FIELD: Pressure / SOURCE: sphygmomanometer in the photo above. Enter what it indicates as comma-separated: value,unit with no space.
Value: 236,mmHg
